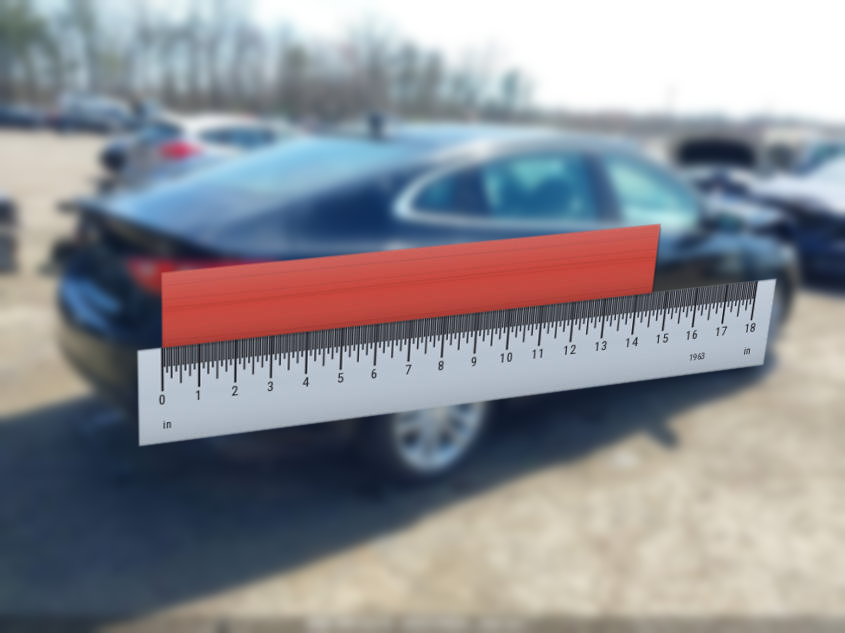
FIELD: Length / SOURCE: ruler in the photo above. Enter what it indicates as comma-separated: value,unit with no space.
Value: 14.5,in
